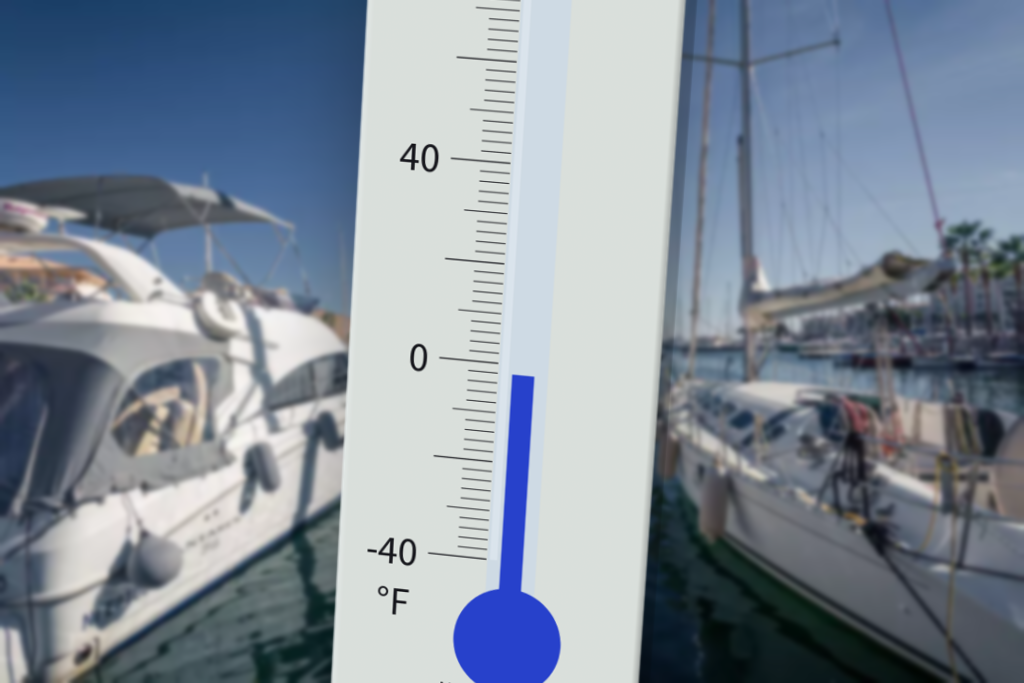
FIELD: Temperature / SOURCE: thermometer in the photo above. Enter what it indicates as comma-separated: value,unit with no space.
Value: -2,°F
